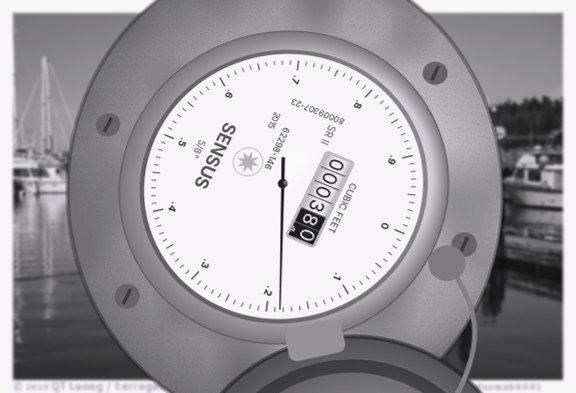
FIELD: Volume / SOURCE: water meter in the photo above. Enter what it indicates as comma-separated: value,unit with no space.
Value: 380.18,ft³
